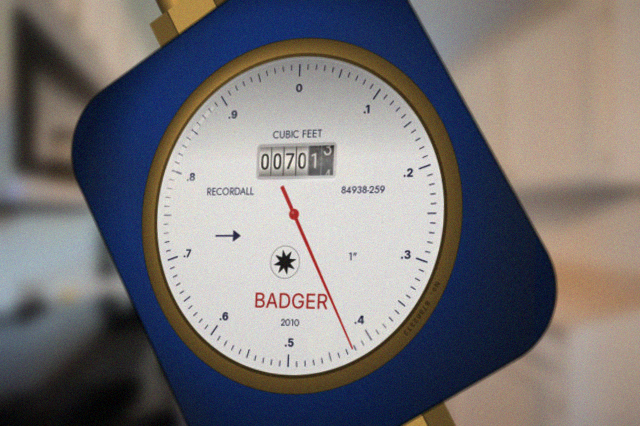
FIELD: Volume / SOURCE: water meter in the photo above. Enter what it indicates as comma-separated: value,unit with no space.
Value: 7013.42,ft³
